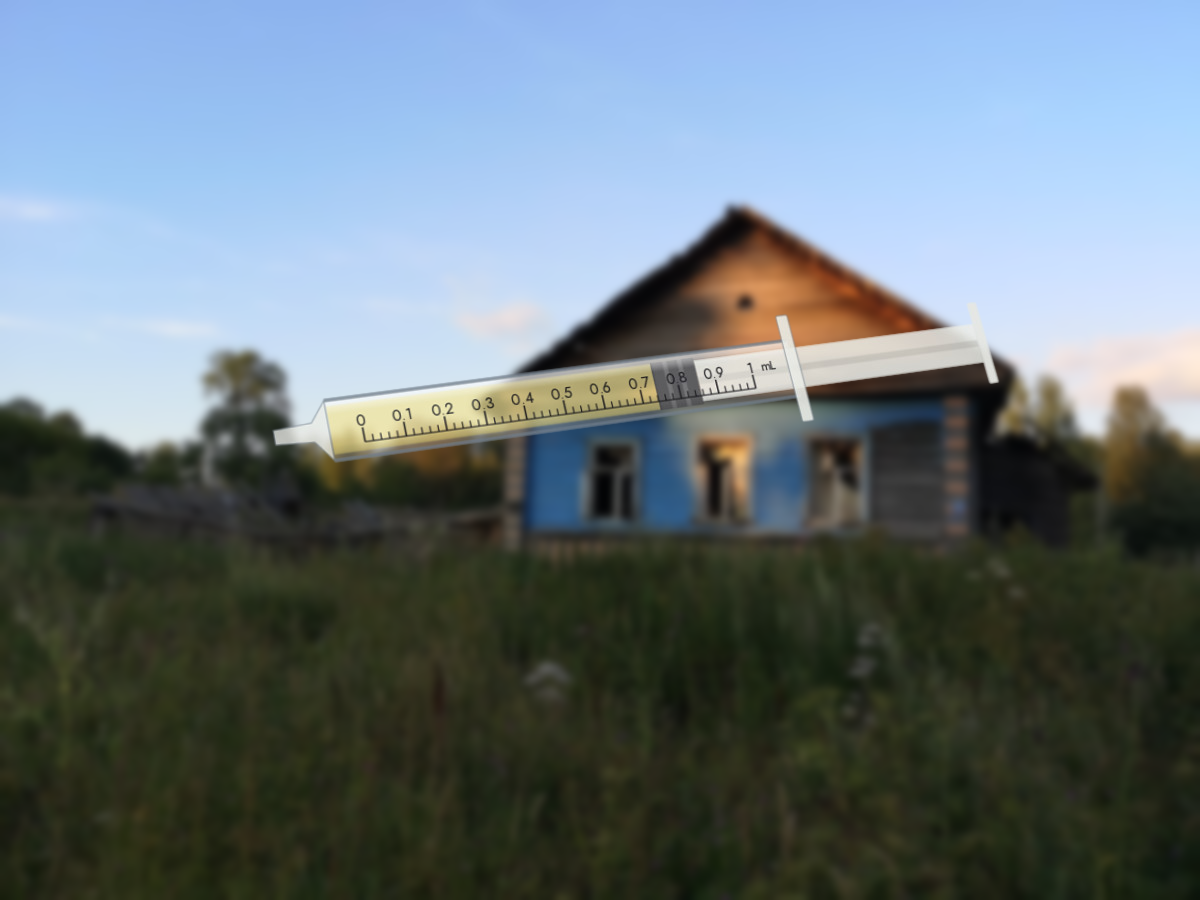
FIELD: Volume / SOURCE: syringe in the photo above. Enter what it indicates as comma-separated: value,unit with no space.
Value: 0.74,mL
